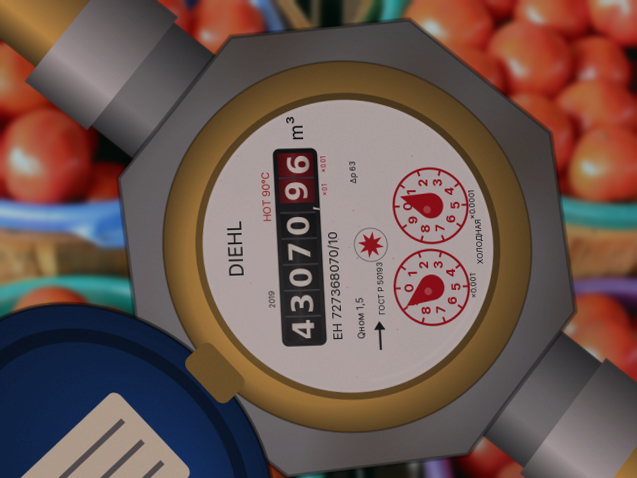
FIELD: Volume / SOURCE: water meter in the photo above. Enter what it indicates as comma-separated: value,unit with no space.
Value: 43070.9590,m³
